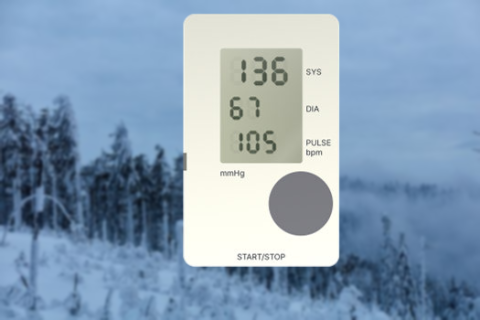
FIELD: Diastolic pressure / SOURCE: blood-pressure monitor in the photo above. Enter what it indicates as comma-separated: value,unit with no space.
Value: 67,mmHg
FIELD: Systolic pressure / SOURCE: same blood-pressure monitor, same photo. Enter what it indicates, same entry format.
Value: 136,mmHg
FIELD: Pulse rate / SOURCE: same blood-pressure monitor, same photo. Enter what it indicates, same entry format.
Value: 105,bpm
